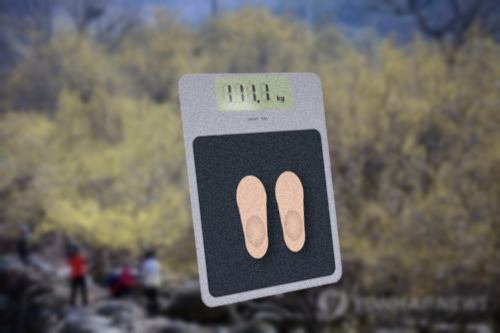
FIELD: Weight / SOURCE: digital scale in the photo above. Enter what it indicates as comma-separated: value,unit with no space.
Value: 111.1,kg
